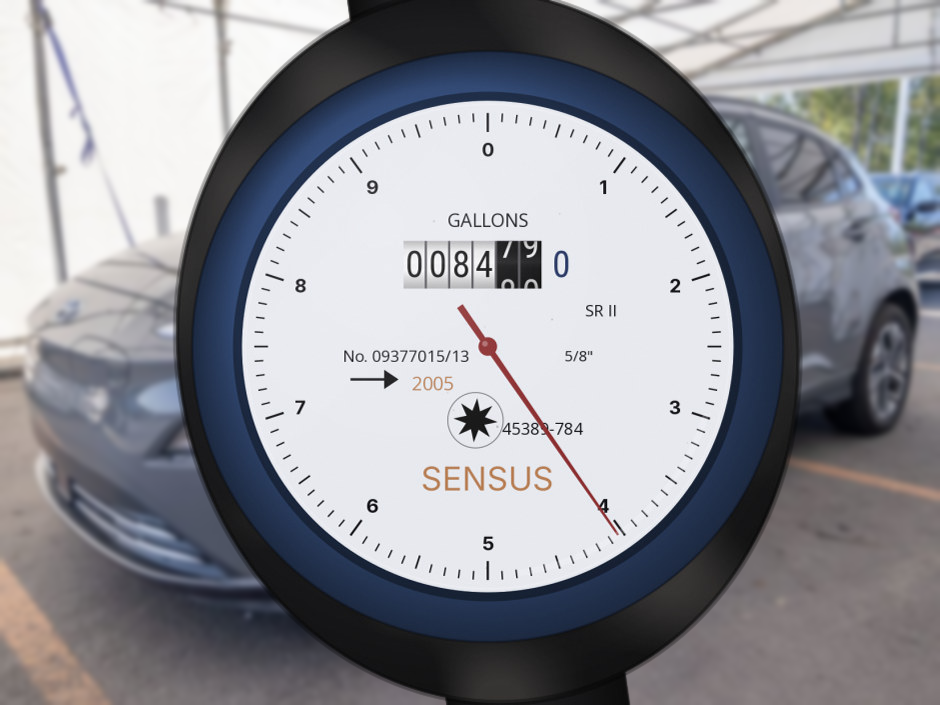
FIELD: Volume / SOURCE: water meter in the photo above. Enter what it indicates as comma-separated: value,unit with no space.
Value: 84794.0,gal
